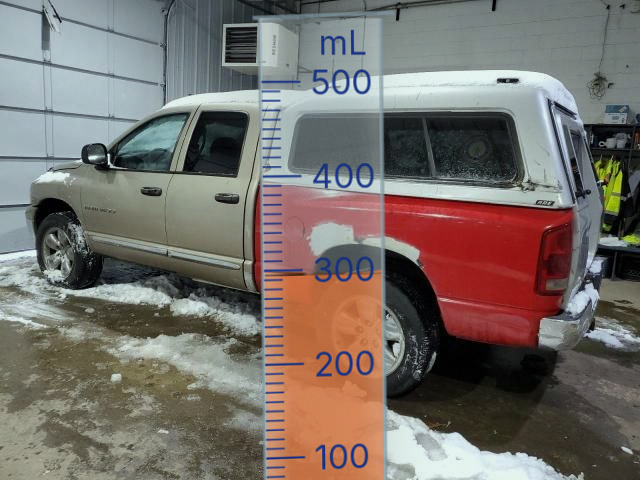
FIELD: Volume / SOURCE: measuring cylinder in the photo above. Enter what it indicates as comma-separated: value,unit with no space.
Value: 295,mL
